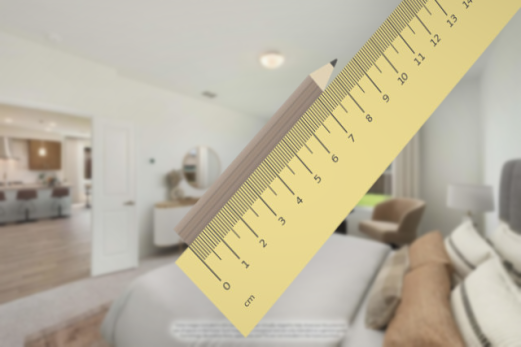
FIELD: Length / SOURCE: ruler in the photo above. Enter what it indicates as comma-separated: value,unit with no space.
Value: 8.5,cm
